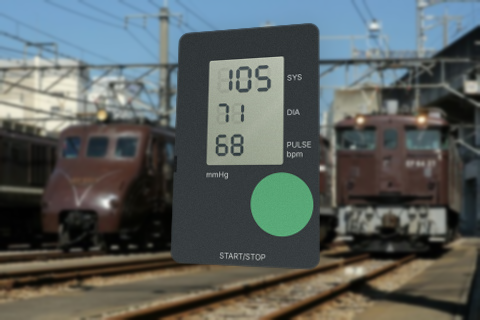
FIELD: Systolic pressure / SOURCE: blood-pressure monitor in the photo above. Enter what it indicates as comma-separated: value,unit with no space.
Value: 105,mmHg
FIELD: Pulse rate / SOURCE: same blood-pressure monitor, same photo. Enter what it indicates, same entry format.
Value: 68,bpm
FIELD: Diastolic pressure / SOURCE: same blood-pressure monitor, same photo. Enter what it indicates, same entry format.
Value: 71,mmHg
